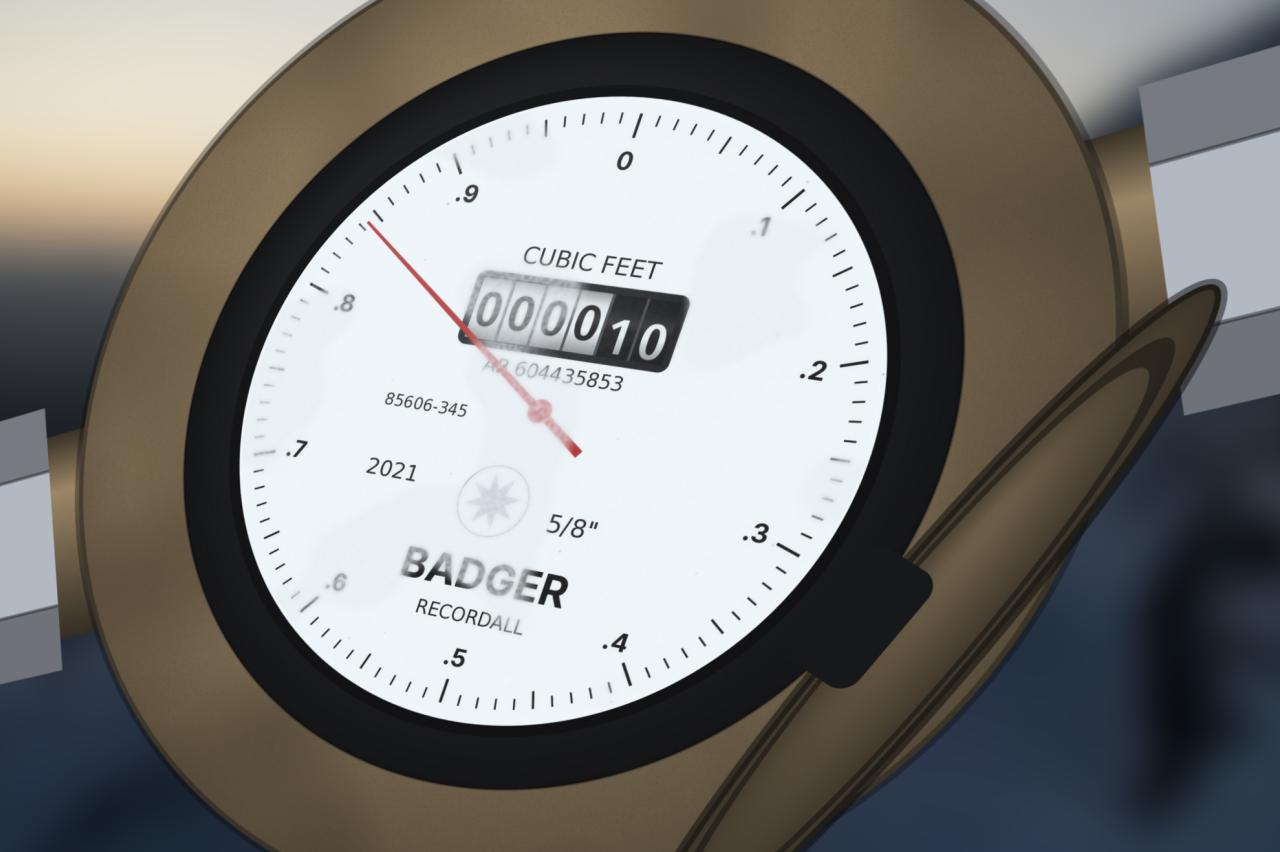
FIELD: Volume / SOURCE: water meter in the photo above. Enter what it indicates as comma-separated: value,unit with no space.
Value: 9.84,ft³
